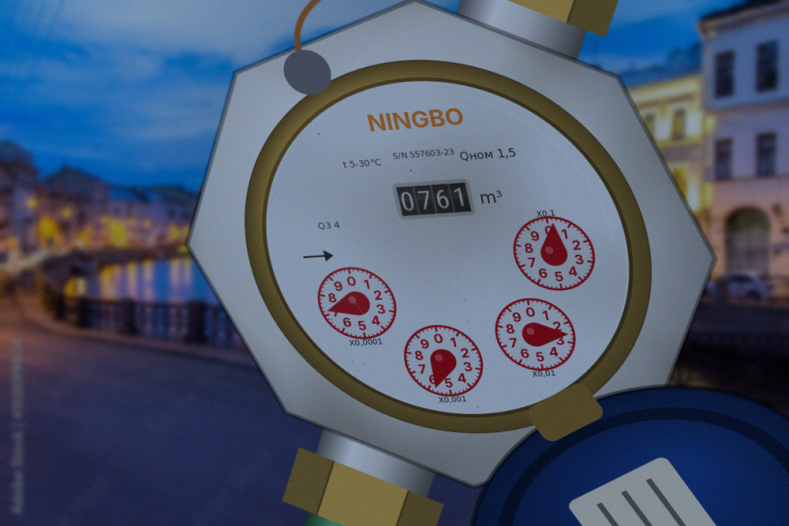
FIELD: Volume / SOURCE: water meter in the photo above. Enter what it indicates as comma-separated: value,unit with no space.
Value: 761.0257,m³
